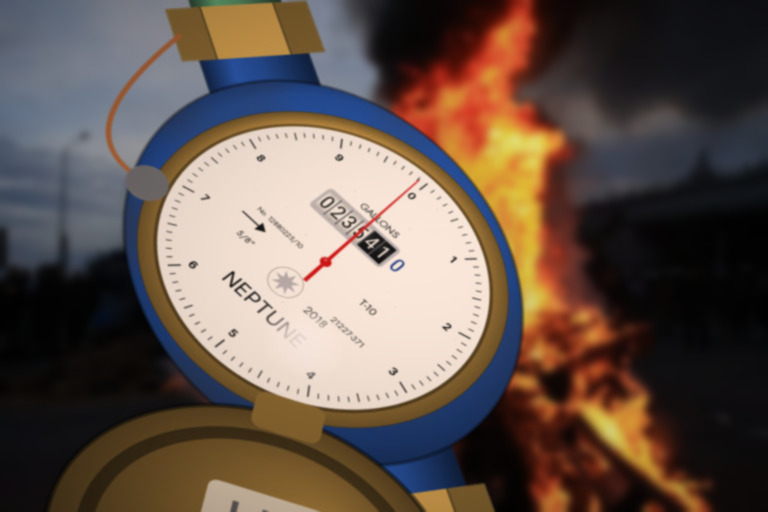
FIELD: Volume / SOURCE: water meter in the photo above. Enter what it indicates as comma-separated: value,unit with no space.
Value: 235409.9,gal
